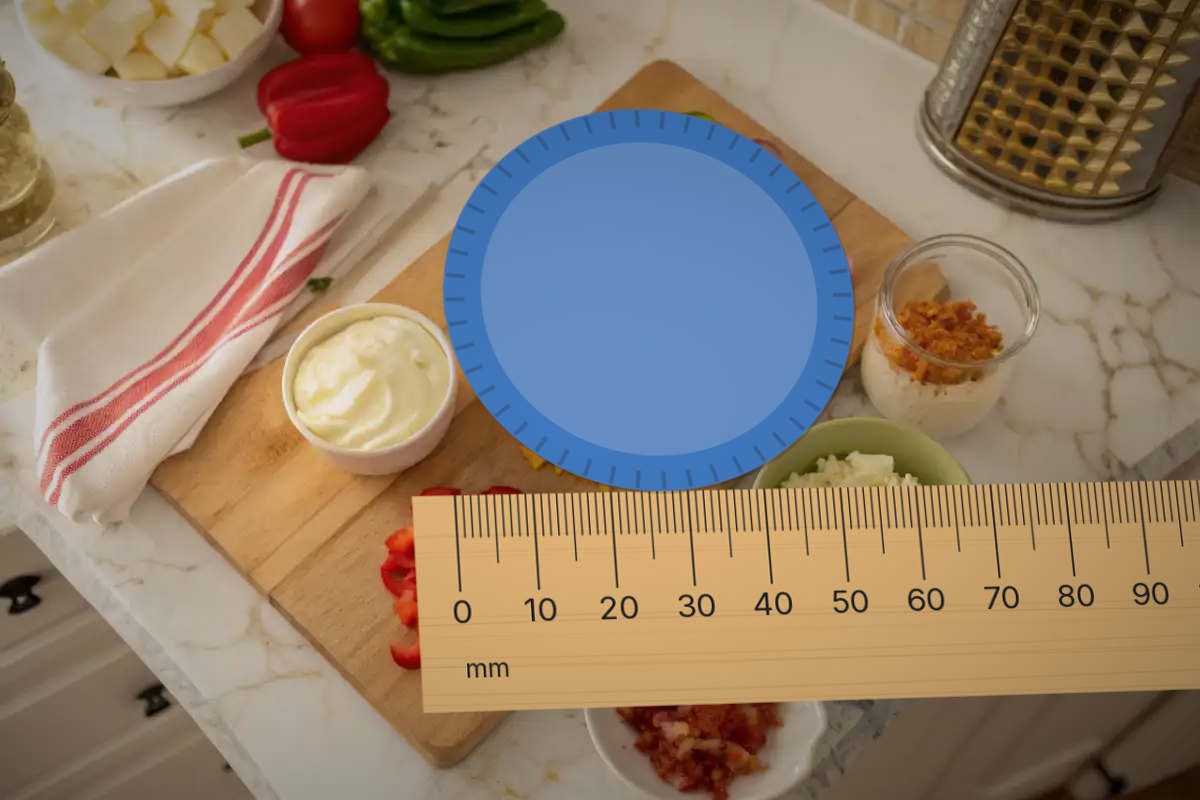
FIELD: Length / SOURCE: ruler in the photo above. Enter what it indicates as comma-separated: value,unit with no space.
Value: 54,mm
